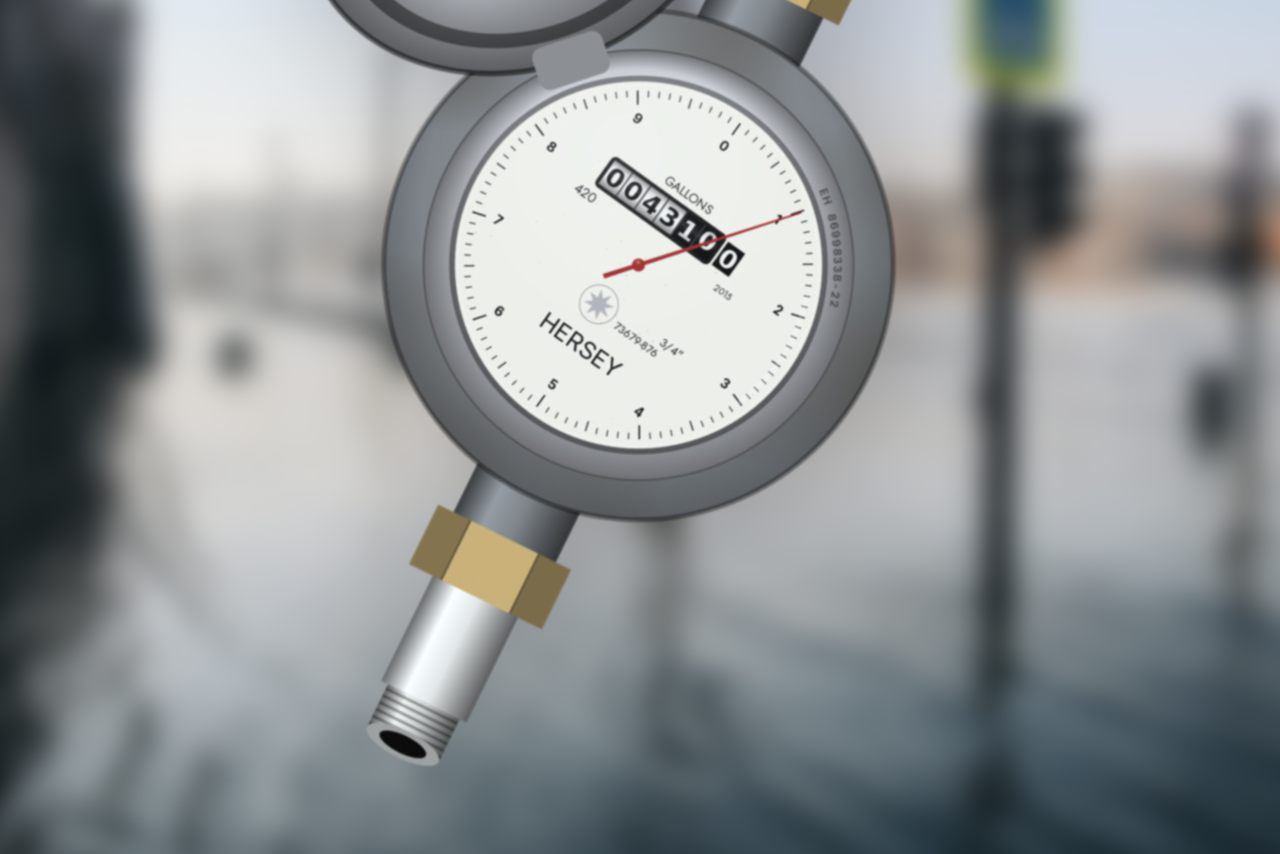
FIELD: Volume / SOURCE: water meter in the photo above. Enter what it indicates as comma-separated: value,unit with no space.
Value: 43101.0,gal
